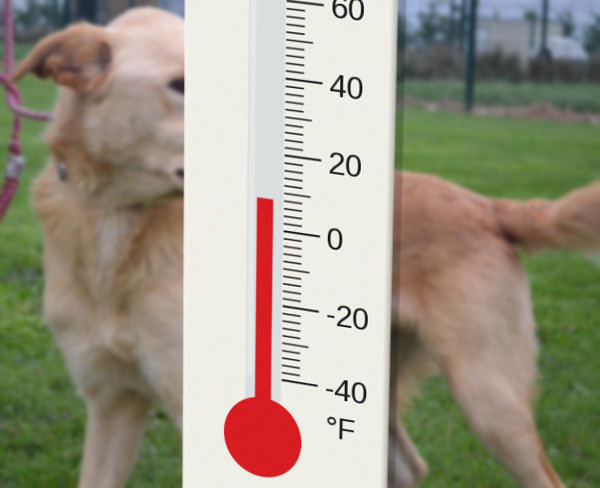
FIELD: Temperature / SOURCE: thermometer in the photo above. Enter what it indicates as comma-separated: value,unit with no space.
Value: 8,°F
